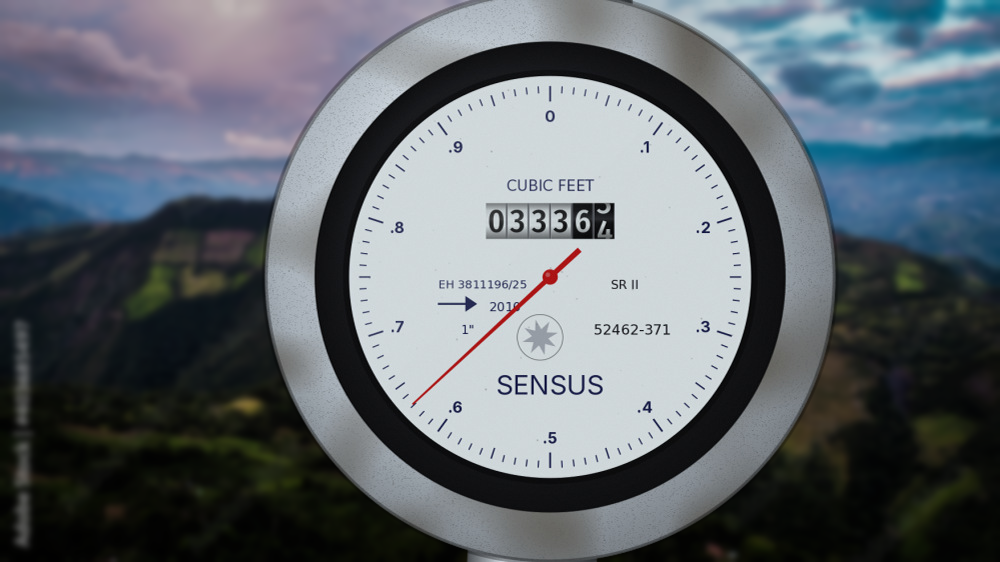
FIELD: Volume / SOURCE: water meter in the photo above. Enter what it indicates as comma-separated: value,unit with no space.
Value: 33363.63,ft³
